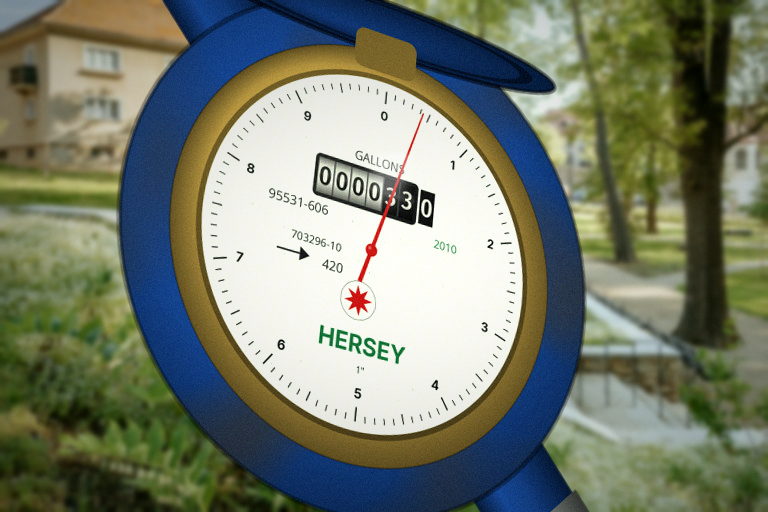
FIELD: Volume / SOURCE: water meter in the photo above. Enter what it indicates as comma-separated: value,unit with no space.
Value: 330.4,gal
